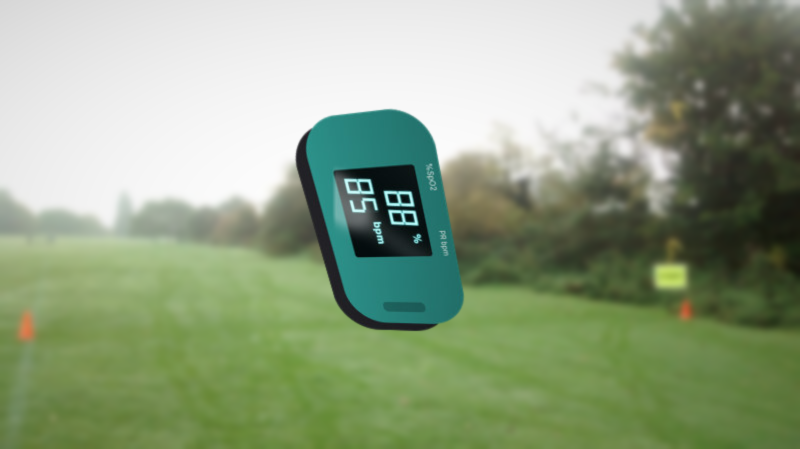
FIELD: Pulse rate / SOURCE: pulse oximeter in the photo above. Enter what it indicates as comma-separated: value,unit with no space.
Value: 85,bpm
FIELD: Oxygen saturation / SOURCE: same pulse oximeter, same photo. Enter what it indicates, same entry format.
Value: 88,%
